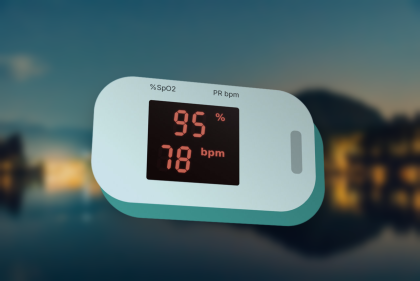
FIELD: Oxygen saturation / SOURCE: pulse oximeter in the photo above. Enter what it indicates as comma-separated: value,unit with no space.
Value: 95,%
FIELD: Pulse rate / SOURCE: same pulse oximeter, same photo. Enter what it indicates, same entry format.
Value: 78,bpm
